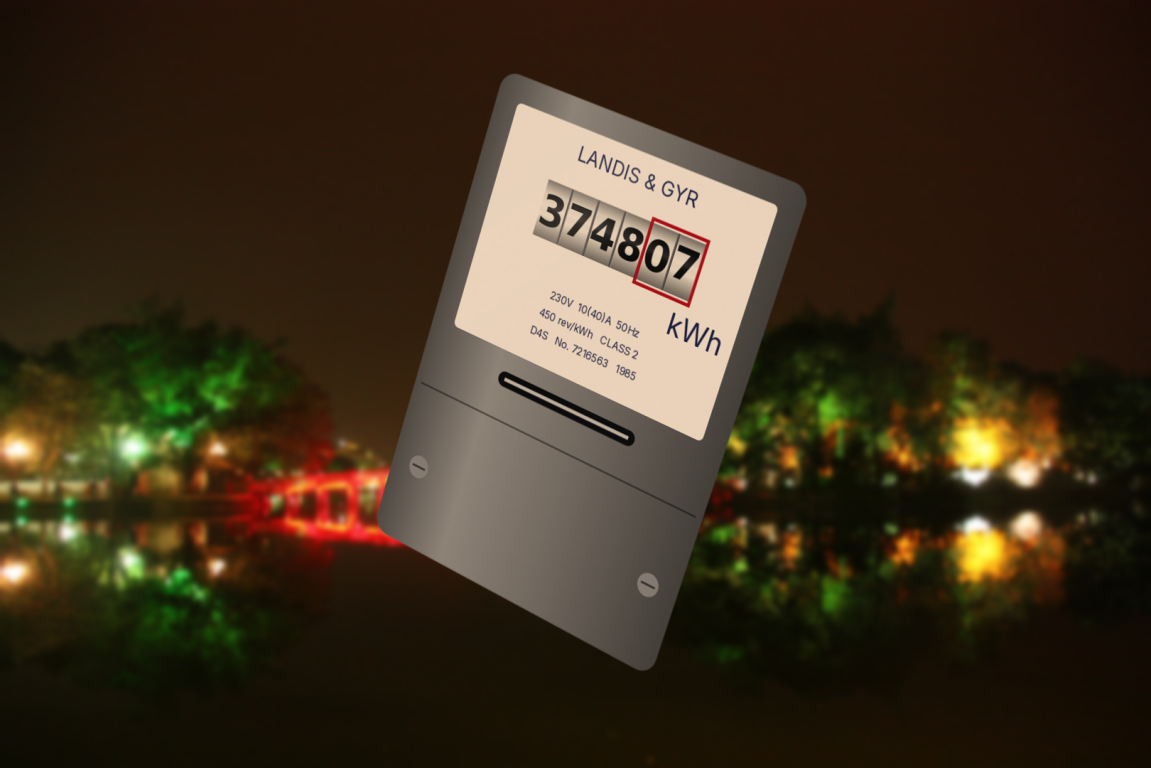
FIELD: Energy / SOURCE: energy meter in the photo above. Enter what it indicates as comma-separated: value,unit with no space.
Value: 3748.07,kWh
